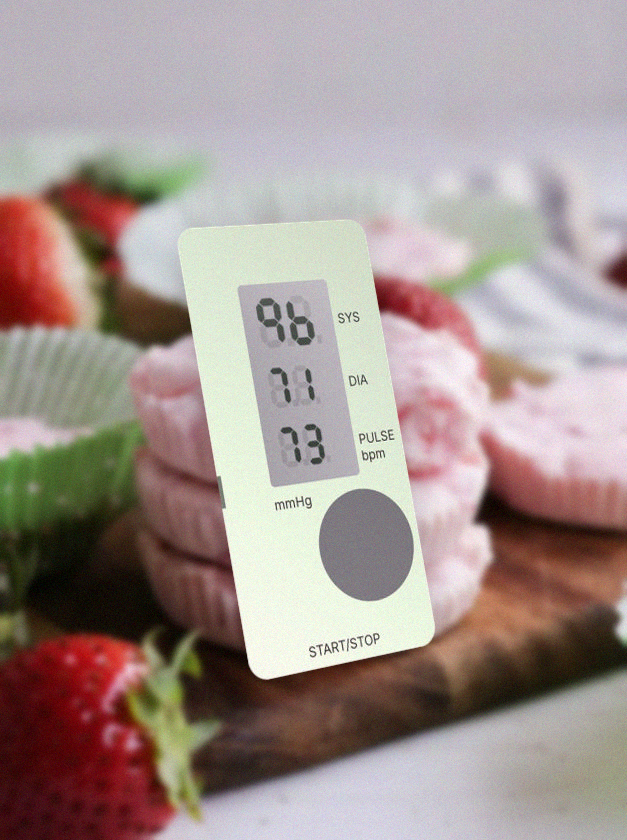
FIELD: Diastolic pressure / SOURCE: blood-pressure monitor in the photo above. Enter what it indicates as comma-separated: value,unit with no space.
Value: 71,mmHg
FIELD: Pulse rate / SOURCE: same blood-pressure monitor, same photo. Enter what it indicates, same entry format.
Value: 73,bpm
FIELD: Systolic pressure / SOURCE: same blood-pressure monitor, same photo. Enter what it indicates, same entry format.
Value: 96,mmHg
